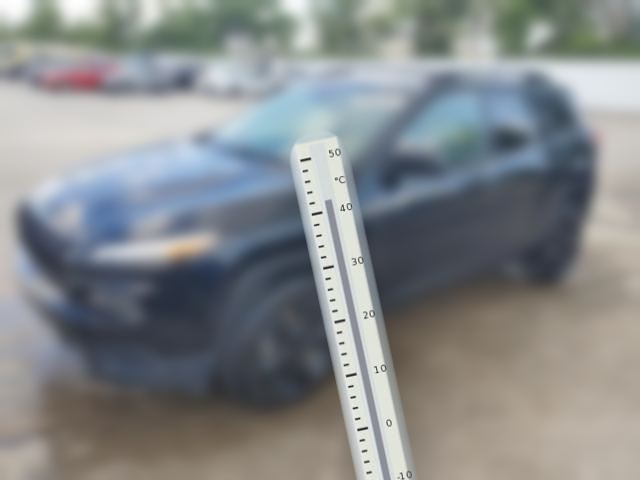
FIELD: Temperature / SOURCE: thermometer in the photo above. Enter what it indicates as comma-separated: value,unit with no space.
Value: 42,°C
